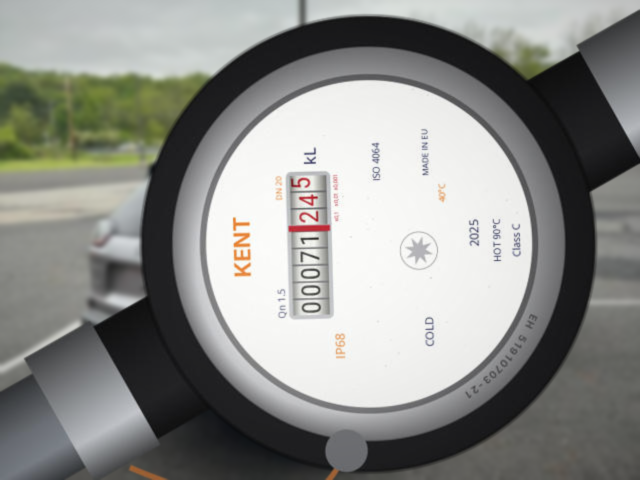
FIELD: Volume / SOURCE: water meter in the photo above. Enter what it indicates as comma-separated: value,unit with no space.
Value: 71.245,kL
